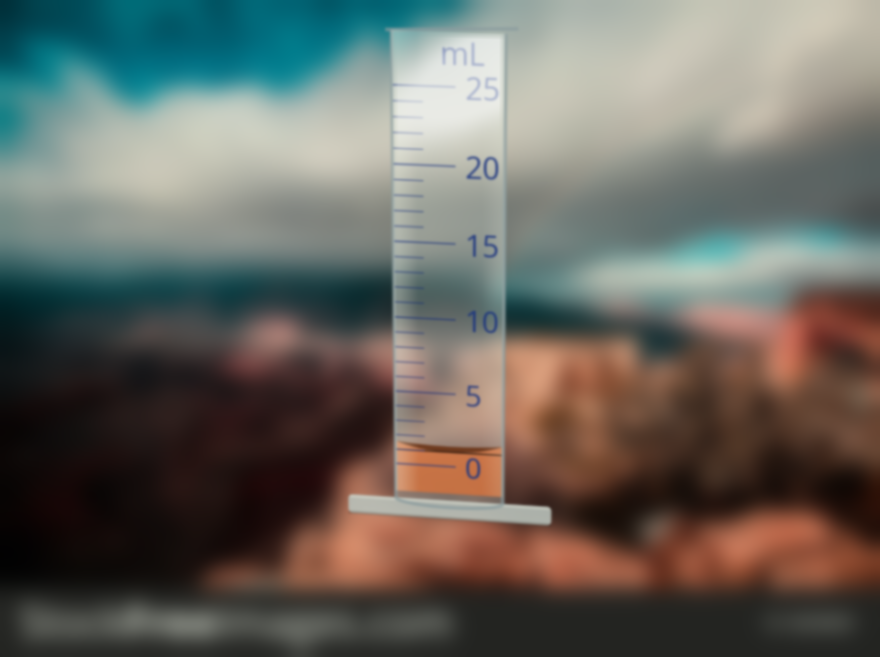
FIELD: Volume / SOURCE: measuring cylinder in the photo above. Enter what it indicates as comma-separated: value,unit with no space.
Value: 1,mL
